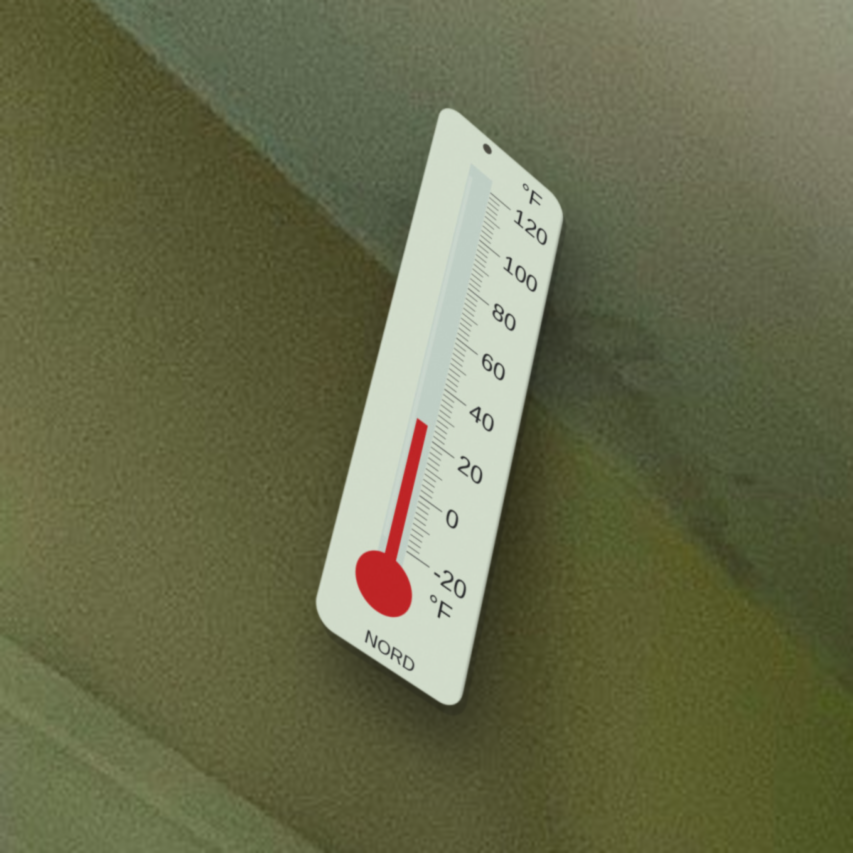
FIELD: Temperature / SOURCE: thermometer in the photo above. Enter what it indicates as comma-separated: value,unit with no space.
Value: 24,°F
